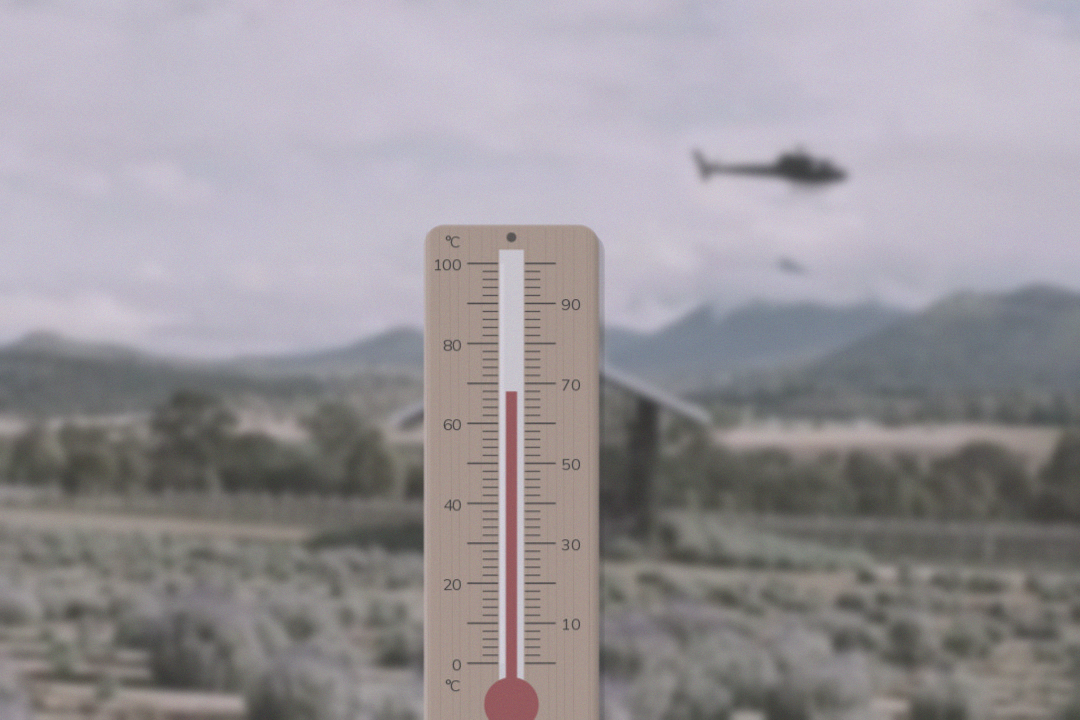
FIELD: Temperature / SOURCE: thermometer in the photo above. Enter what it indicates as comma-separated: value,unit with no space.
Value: 68,°C
